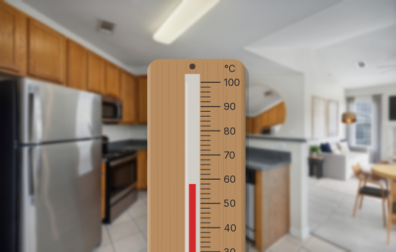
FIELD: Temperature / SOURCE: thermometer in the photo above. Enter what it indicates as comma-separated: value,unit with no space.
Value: 58,°C
